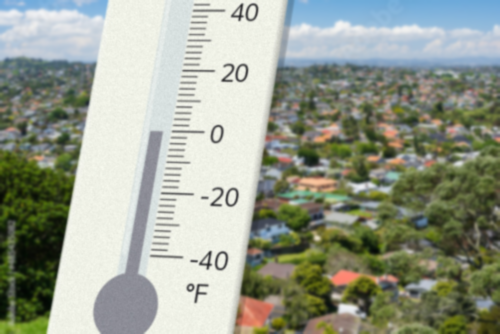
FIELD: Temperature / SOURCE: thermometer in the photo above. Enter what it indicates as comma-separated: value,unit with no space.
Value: 0,°F
